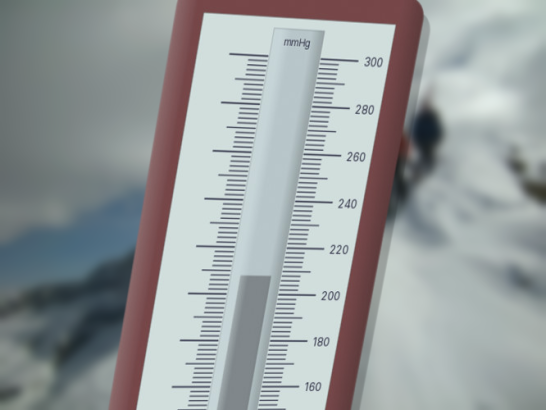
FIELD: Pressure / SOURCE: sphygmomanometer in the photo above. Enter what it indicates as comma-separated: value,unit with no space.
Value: 208,mmHg
